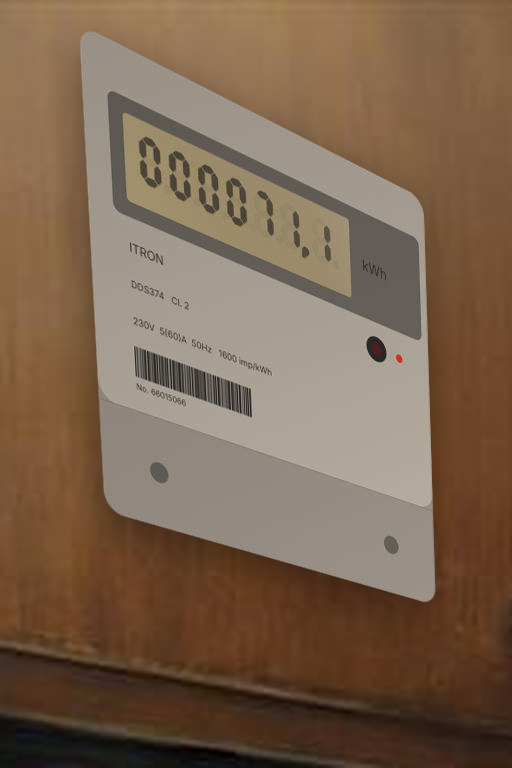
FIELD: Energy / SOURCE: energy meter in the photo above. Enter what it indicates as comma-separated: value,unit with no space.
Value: 71.1,kWh
